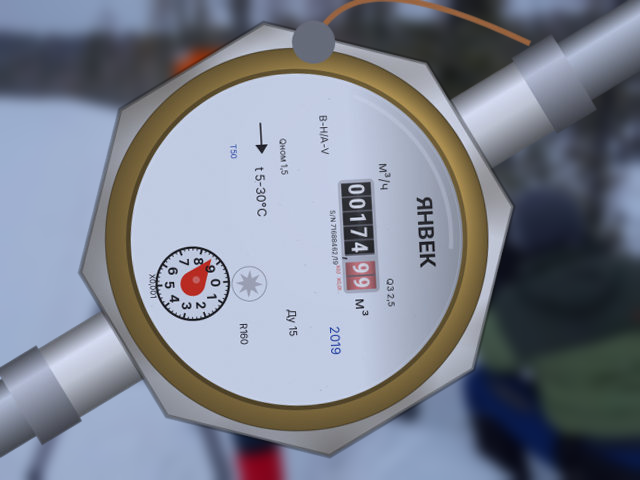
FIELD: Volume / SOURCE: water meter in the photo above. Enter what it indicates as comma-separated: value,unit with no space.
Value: 174.998,m³
